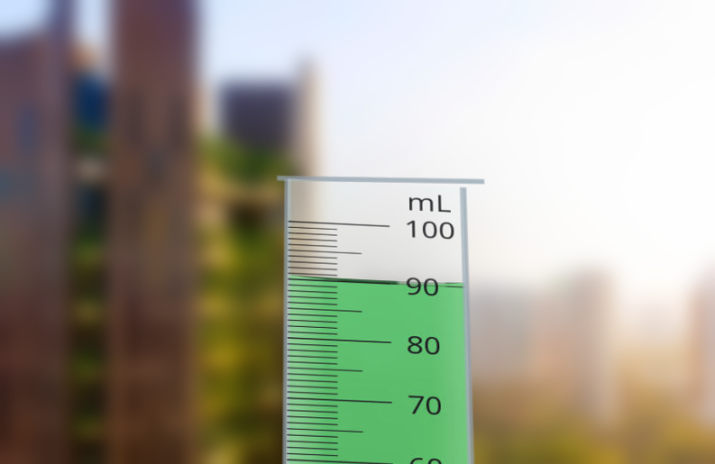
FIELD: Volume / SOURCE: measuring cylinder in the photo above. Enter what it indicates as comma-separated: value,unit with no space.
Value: 90,mL
